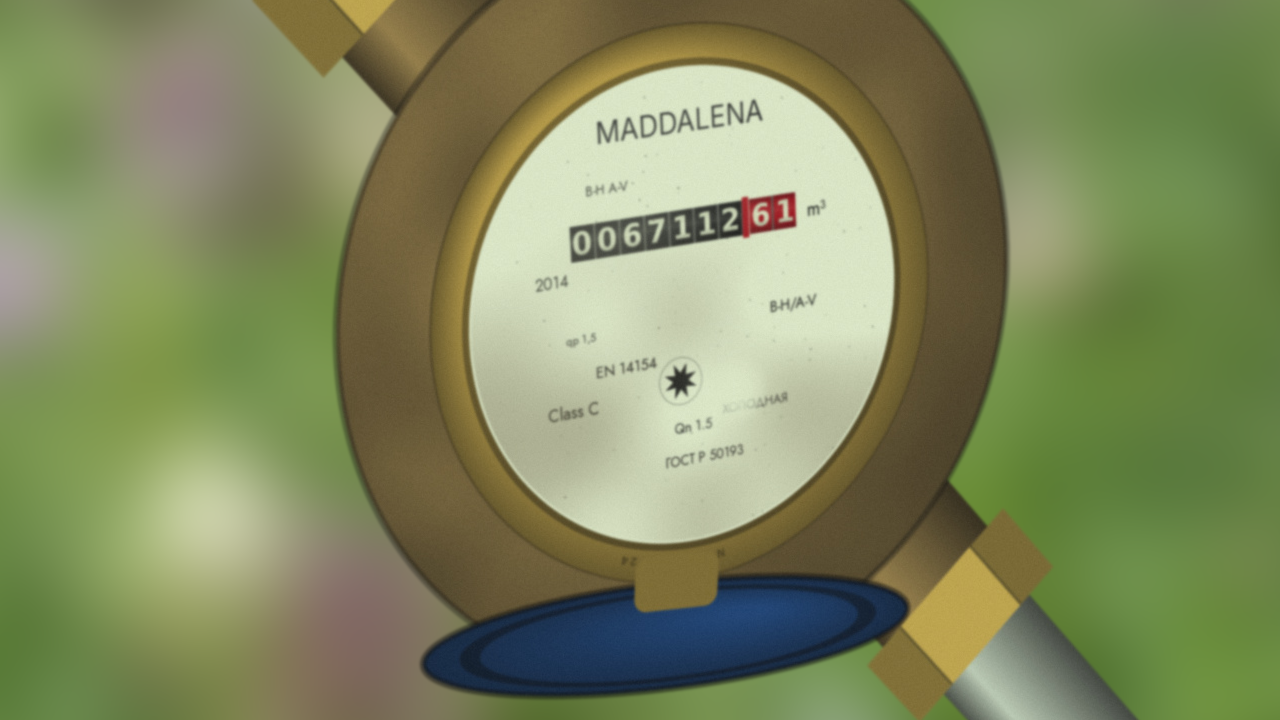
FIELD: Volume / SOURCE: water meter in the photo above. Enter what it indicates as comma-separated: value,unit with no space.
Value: 67112.61,m³
